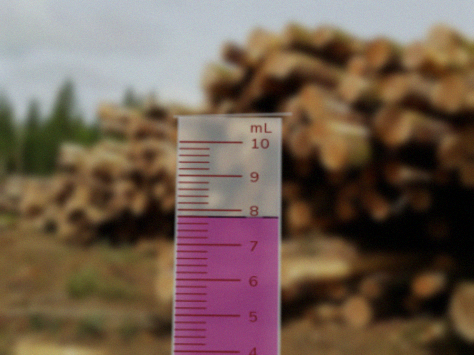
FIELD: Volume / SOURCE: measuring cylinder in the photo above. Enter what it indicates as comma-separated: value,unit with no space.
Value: 7.8,mL
